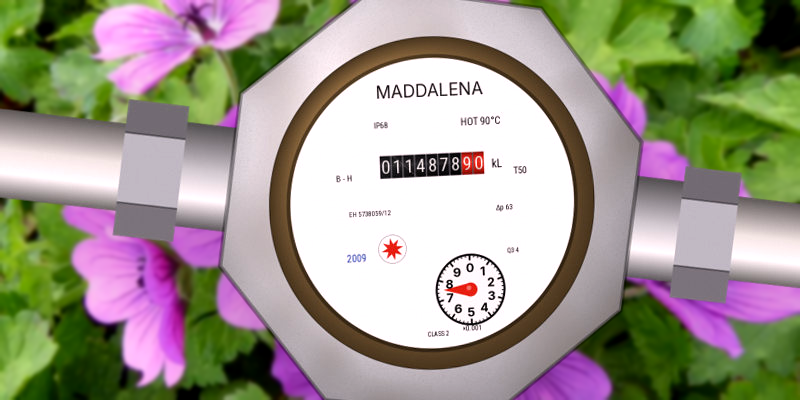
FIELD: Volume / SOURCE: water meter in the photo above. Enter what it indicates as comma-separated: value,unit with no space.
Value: 114878.907,kL
